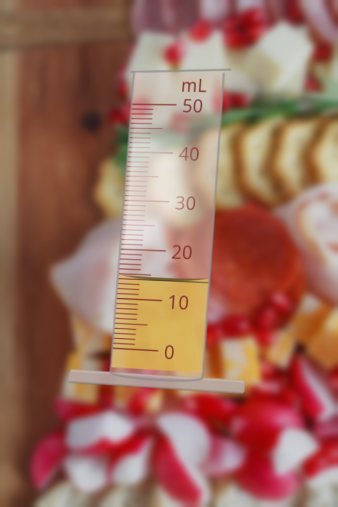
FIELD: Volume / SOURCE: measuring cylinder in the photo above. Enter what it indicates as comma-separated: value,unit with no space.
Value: 14,mL
